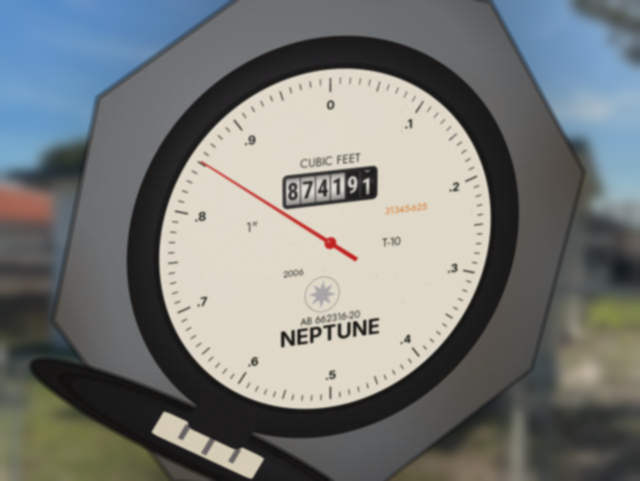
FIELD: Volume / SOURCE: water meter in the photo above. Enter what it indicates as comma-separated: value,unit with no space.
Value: 874190.85,ft³
